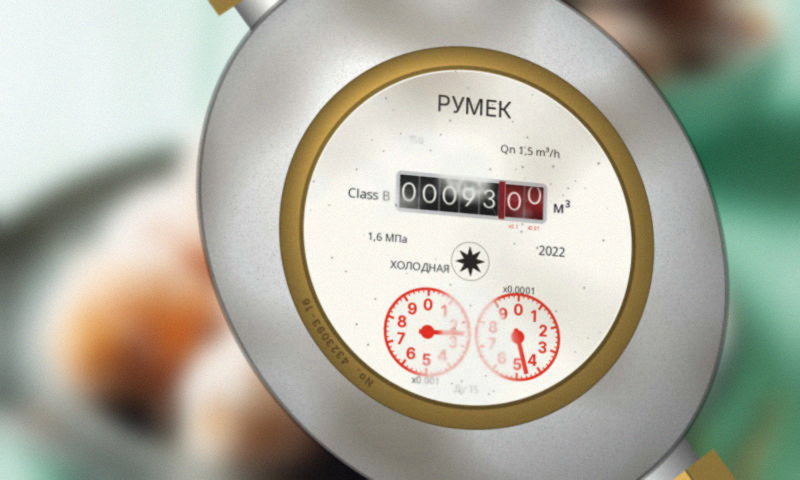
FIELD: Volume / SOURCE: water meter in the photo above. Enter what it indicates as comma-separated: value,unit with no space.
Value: 93.0024,m³
